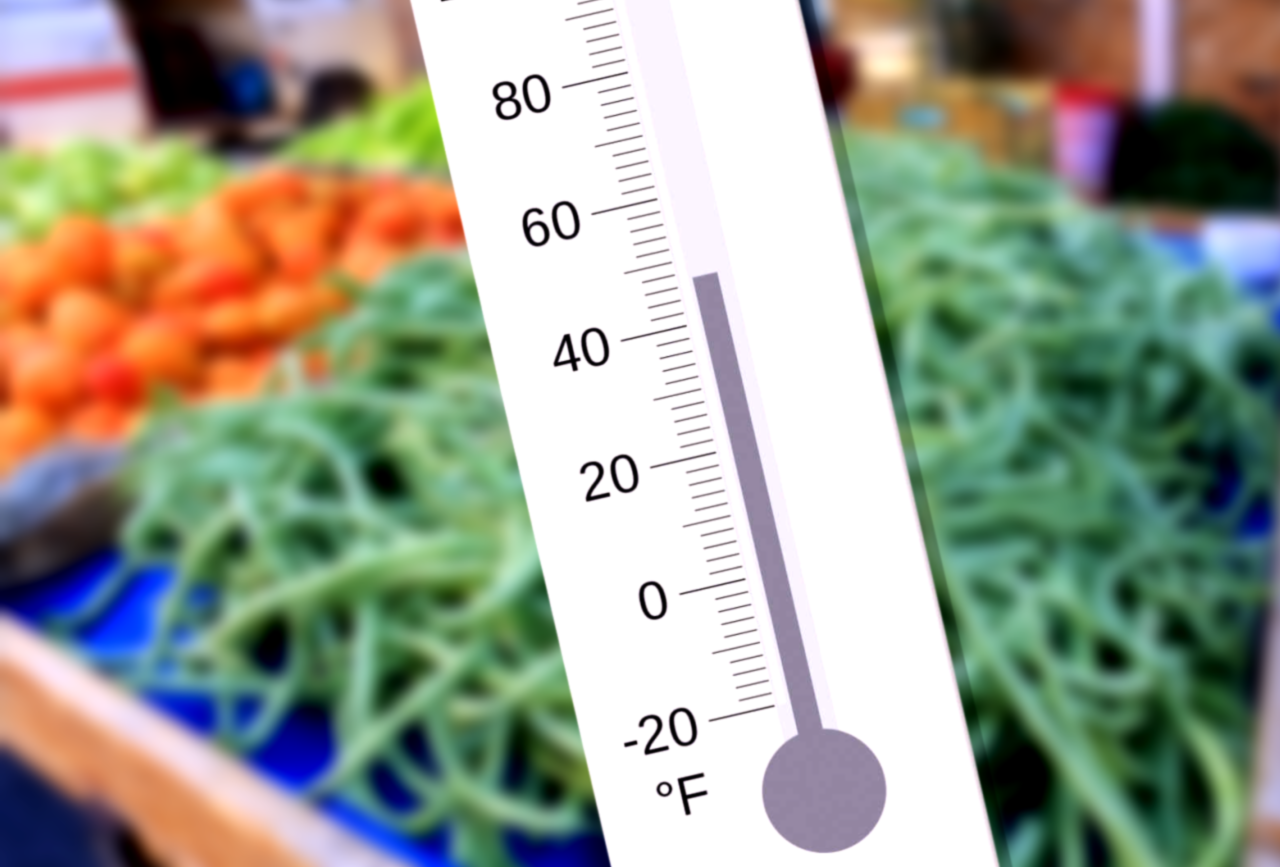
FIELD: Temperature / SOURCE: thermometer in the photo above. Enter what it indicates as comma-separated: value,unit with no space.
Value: 47,°F
